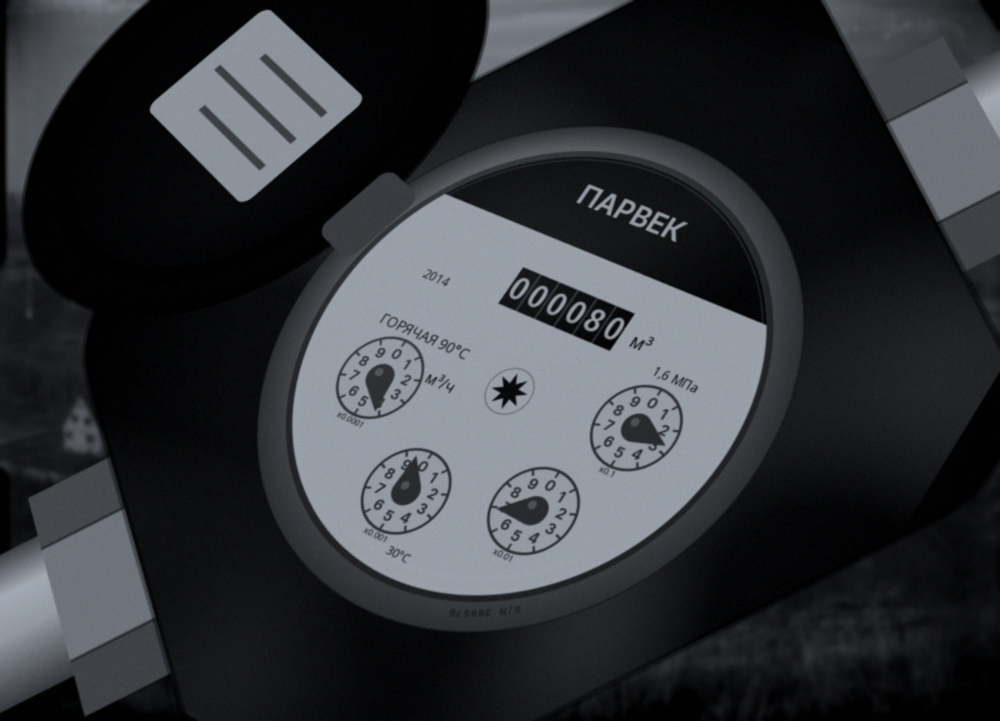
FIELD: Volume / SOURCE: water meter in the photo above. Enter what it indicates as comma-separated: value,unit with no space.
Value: 80.2694,m³
